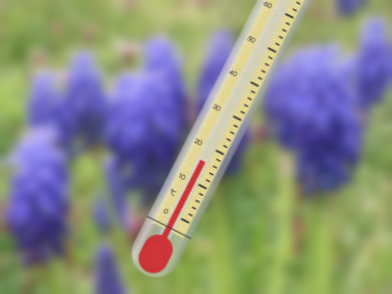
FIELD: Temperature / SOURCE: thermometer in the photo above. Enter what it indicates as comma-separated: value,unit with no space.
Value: 16,°C
